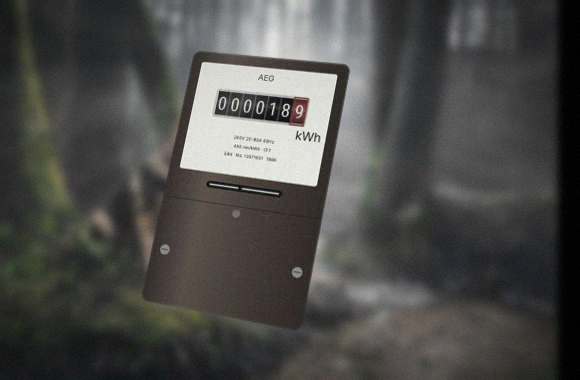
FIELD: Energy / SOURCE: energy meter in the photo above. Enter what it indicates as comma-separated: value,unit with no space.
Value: 18.9,kWh
